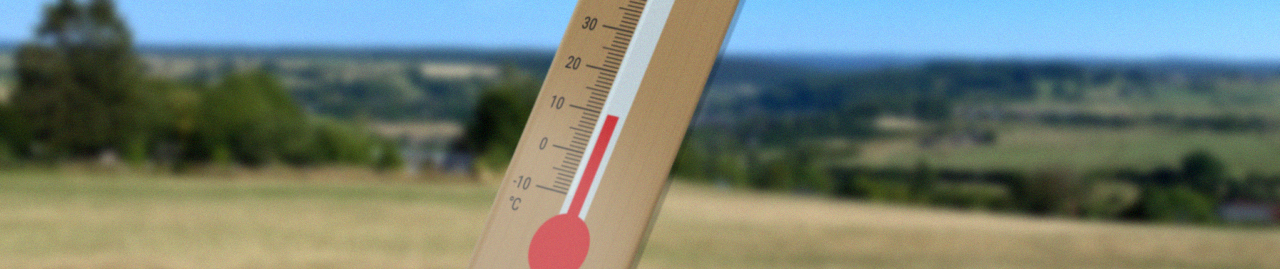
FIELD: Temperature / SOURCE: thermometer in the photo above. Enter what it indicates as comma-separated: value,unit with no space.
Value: 10,°C
